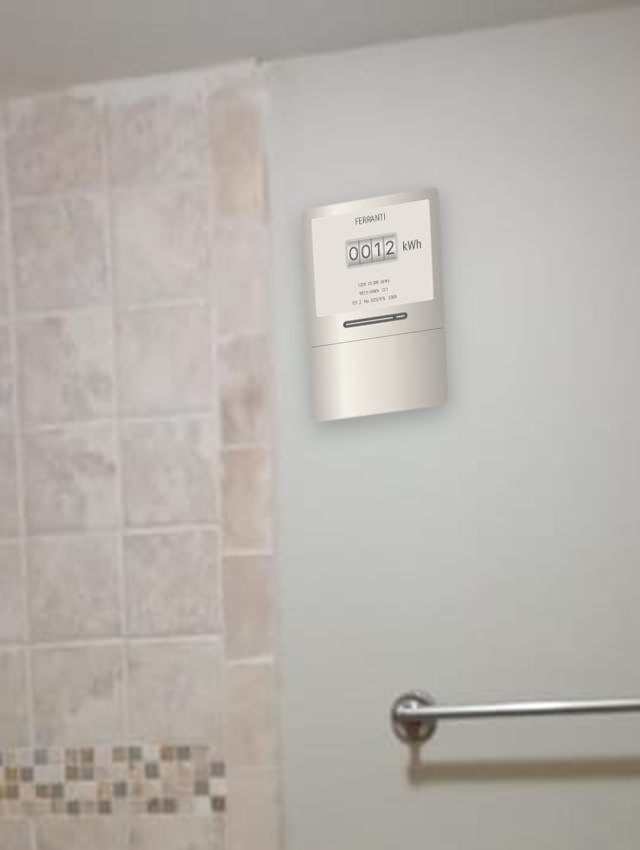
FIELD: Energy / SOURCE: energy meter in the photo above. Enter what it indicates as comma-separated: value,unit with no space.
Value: 12,kWh
